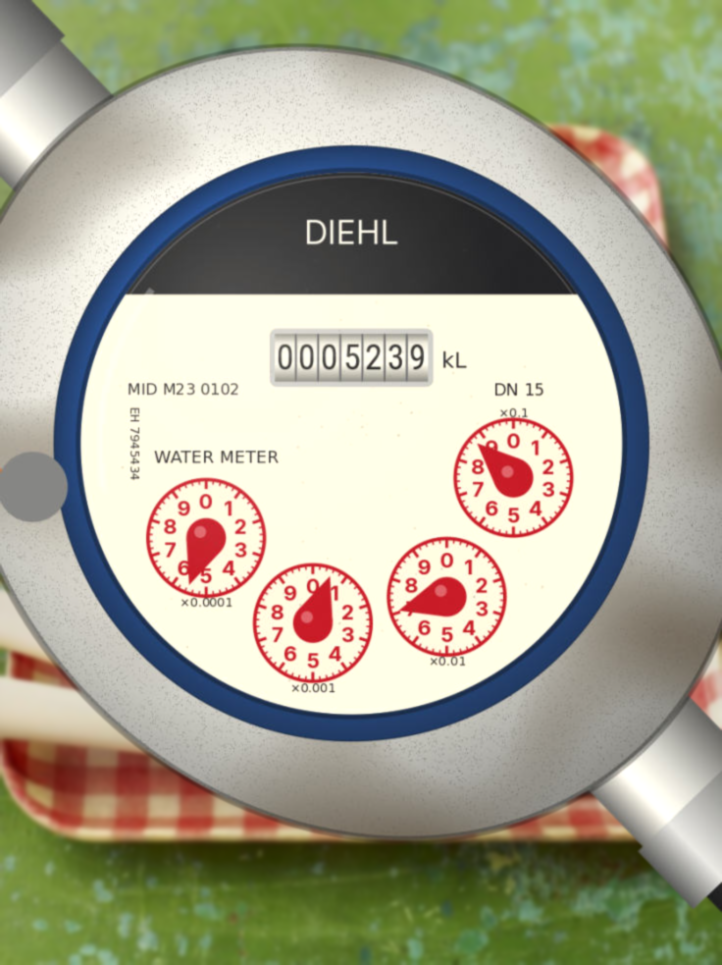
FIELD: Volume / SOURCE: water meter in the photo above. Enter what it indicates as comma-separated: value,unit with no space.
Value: 5239.8705,kL
